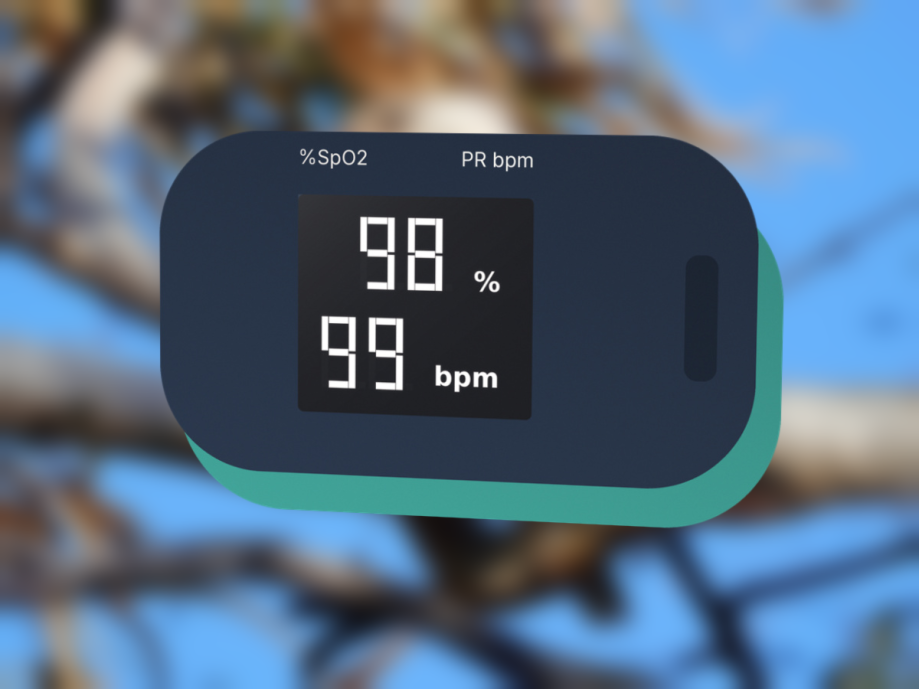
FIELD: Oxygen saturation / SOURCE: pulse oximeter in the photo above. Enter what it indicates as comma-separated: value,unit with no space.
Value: 98,%
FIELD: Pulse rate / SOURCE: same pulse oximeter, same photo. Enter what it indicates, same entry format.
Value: 99,bpm
